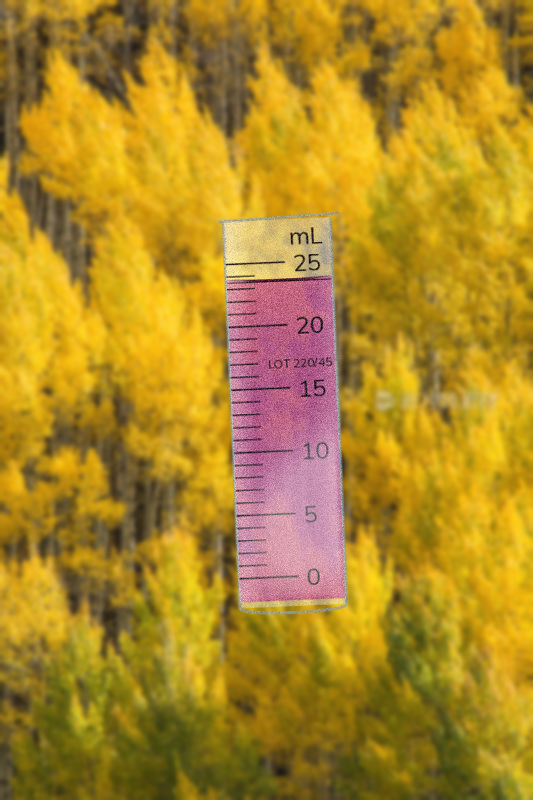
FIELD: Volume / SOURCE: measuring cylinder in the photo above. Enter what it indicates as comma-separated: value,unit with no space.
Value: 23.5,mL
